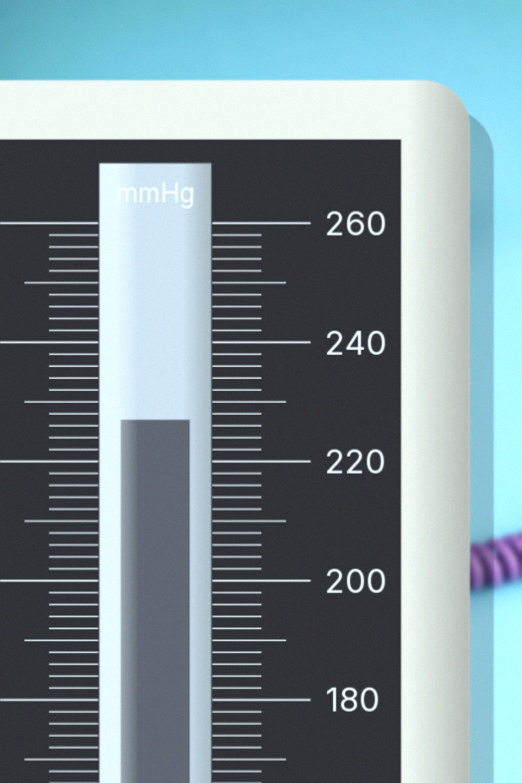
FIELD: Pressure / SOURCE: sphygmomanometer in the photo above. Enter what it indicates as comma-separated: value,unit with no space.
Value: 227,mmHg
